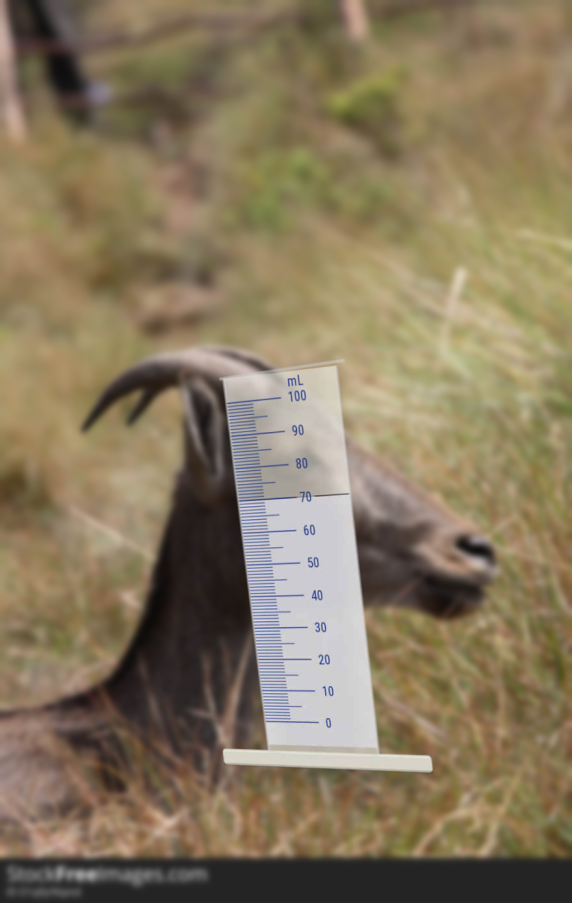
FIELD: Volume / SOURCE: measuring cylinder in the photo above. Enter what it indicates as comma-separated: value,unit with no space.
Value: 70,mL
